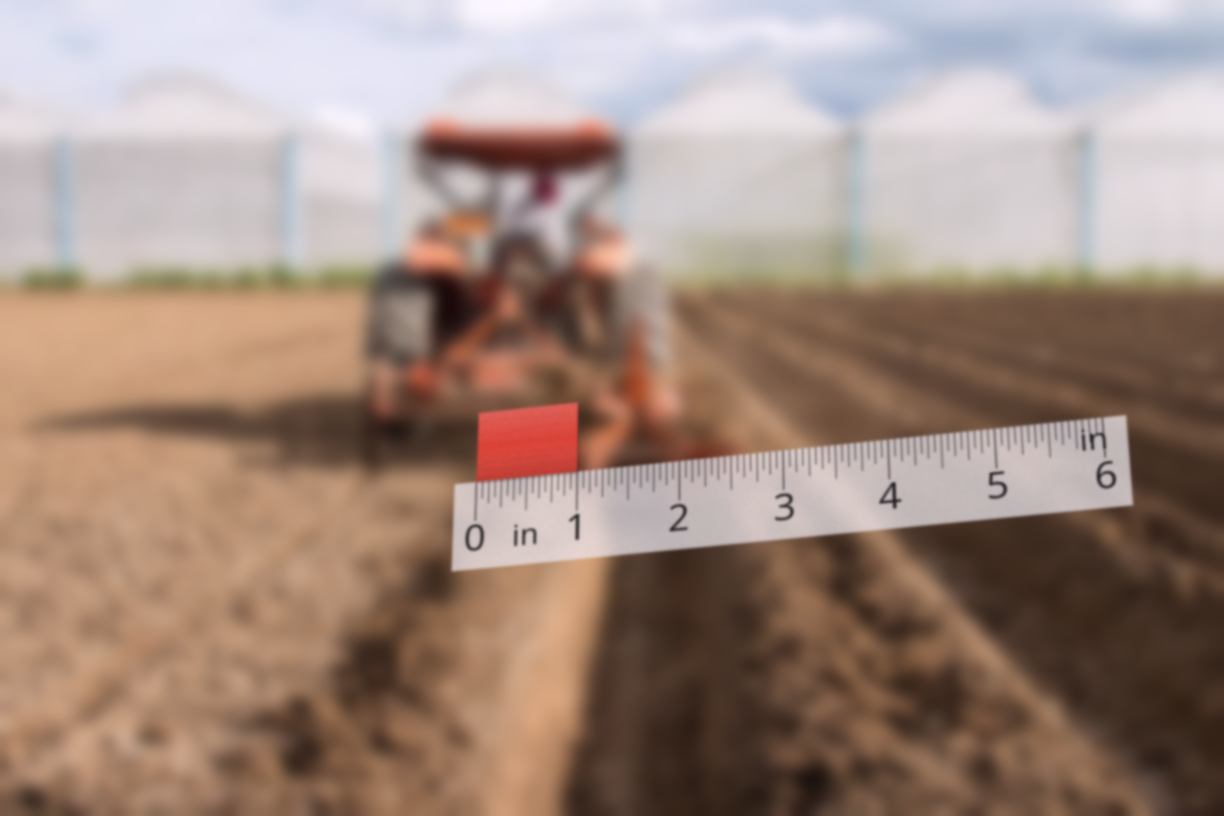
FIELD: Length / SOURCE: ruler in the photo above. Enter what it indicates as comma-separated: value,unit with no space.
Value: 1,in
